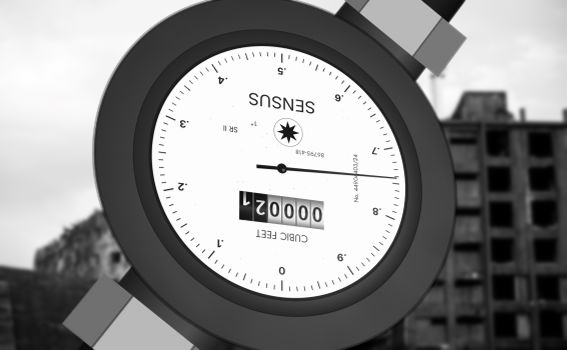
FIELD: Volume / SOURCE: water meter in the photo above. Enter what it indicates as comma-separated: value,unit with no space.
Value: 20.74,ft³
